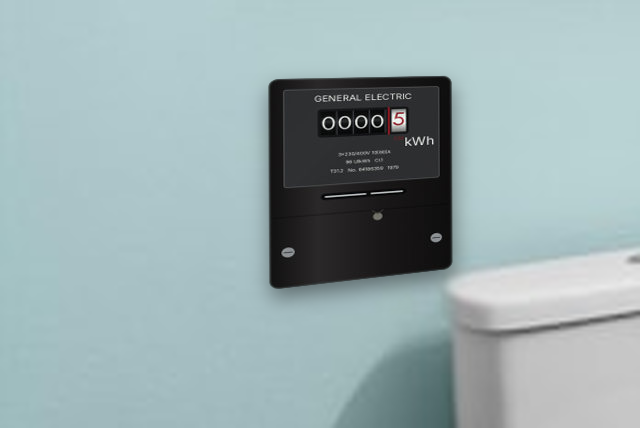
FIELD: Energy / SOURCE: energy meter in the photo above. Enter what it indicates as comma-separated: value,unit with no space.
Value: 0.5,kWh
